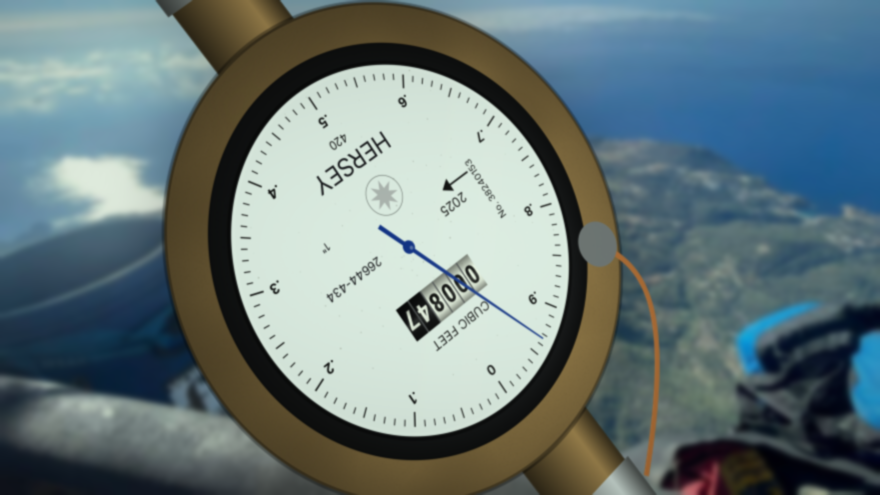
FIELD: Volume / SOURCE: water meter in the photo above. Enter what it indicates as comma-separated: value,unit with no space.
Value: 846.93,ft³
